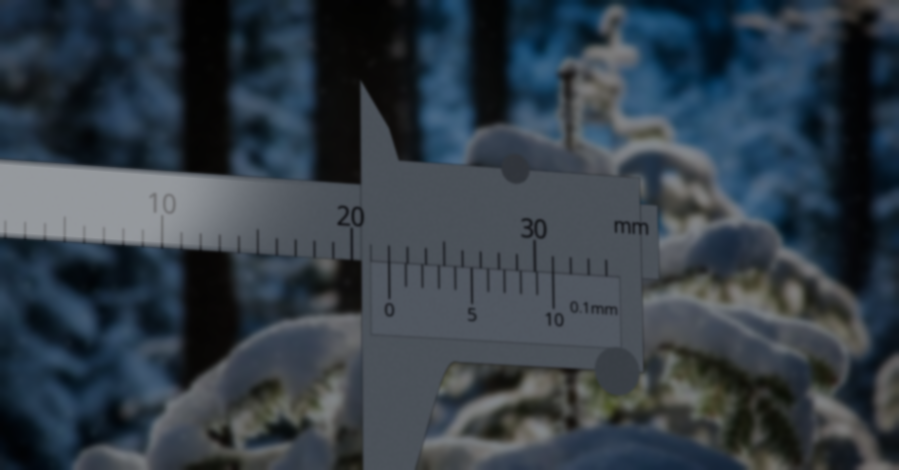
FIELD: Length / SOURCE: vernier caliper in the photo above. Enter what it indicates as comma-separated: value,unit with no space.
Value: 22.0,mm
